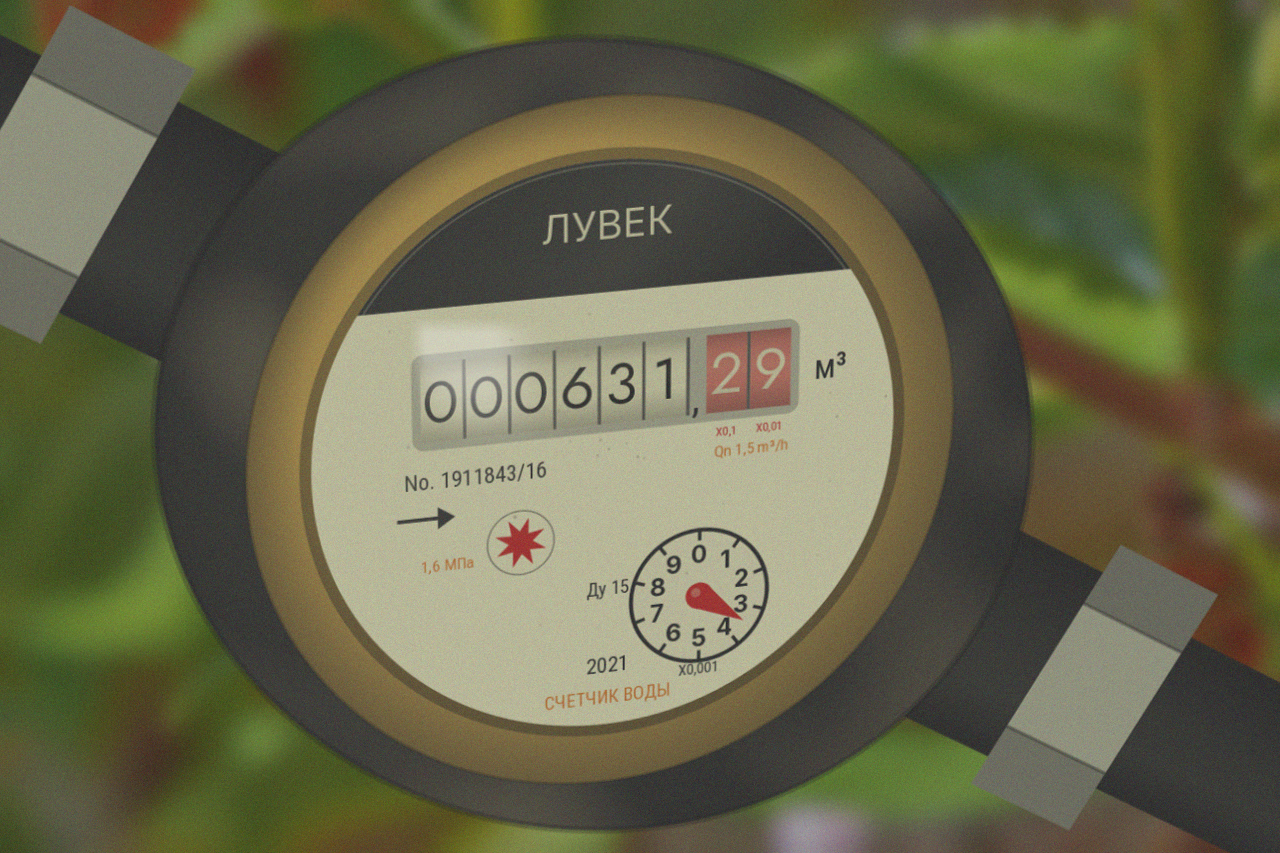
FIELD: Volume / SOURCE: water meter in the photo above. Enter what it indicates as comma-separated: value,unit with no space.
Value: 631.293,m³
